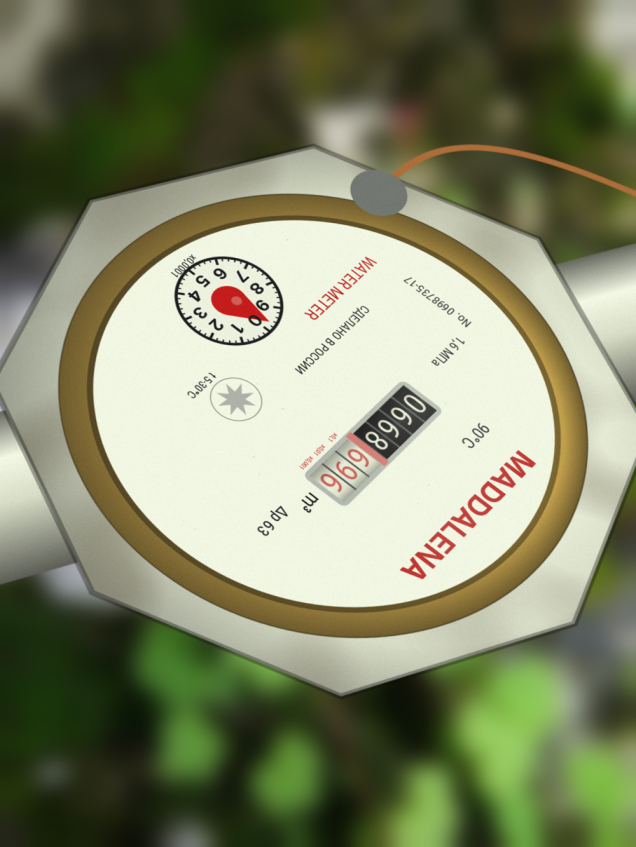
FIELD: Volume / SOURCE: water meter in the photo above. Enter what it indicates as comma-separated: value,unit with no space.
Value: 668.6959,m³
